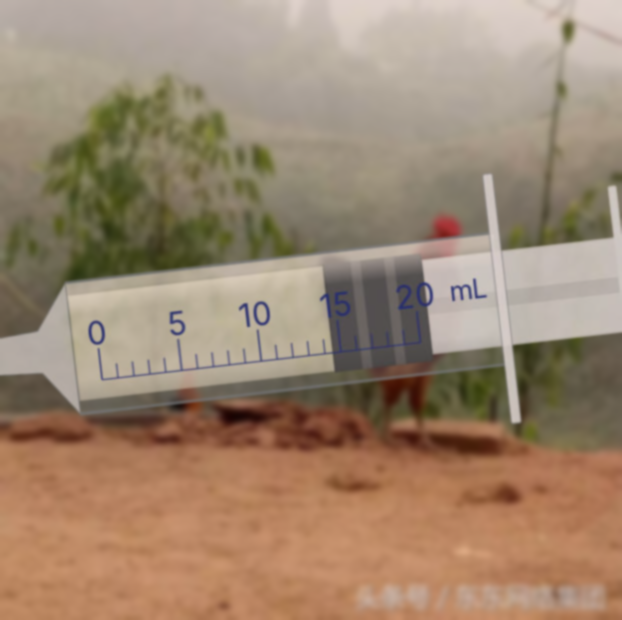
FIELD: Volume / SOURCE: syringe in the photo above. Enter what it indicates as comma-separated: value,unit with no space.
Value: 14.5,mL
